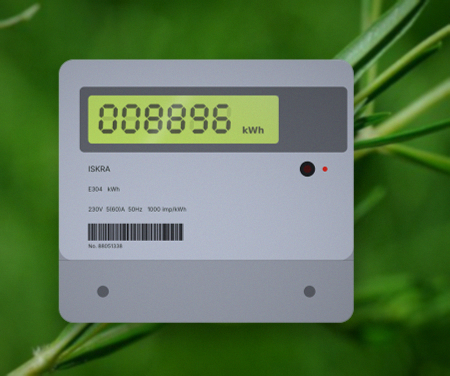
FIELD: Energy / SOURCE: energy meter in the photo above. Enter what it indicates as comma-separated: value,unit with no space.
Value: 8896,kWh
